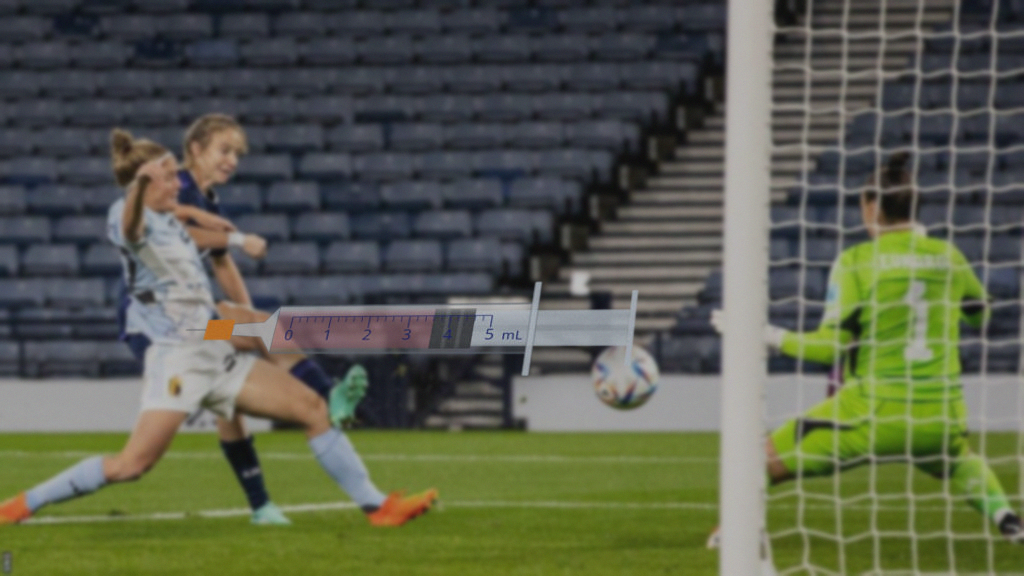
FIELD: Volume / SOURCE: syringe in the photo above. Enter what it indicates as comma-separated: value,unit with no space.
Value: 3.6,mL
